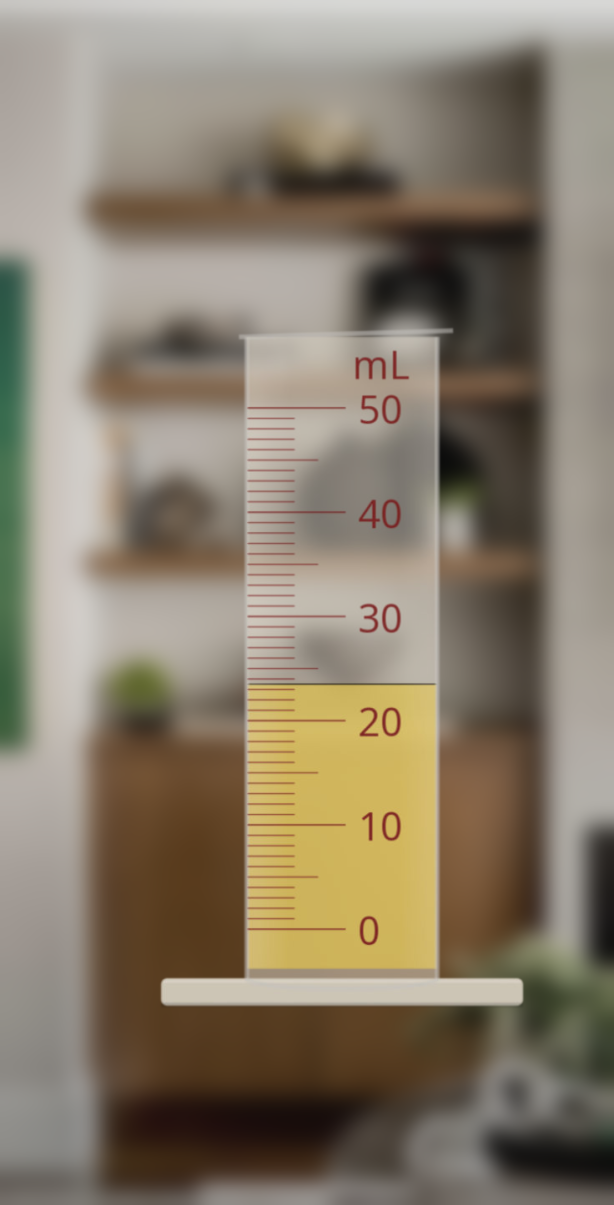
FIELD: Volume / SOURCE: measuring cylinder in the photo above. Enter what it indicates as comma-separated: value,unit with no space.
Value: 23.5,mL
